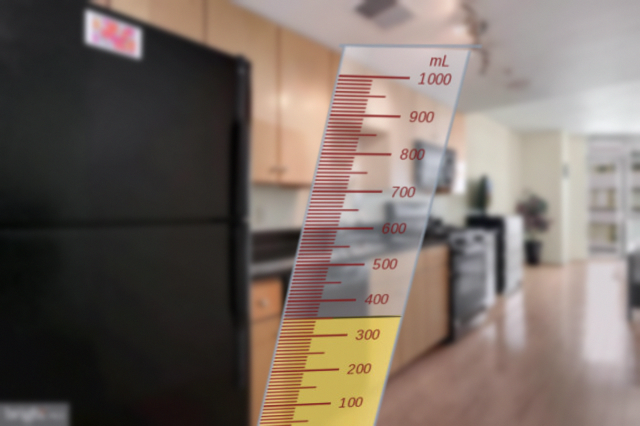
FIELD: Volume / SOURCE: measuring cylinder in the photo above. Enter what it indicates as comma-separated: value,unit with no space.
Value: 350,mL
